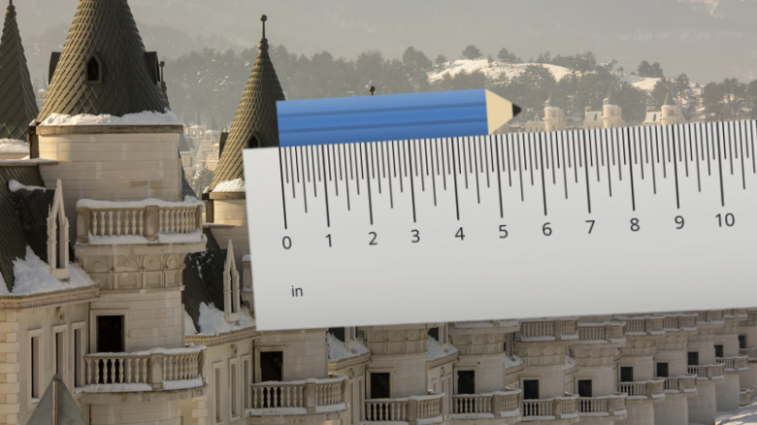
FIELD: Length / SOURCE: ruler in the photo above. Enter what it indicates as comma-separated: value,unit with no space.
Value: 5.625,in
